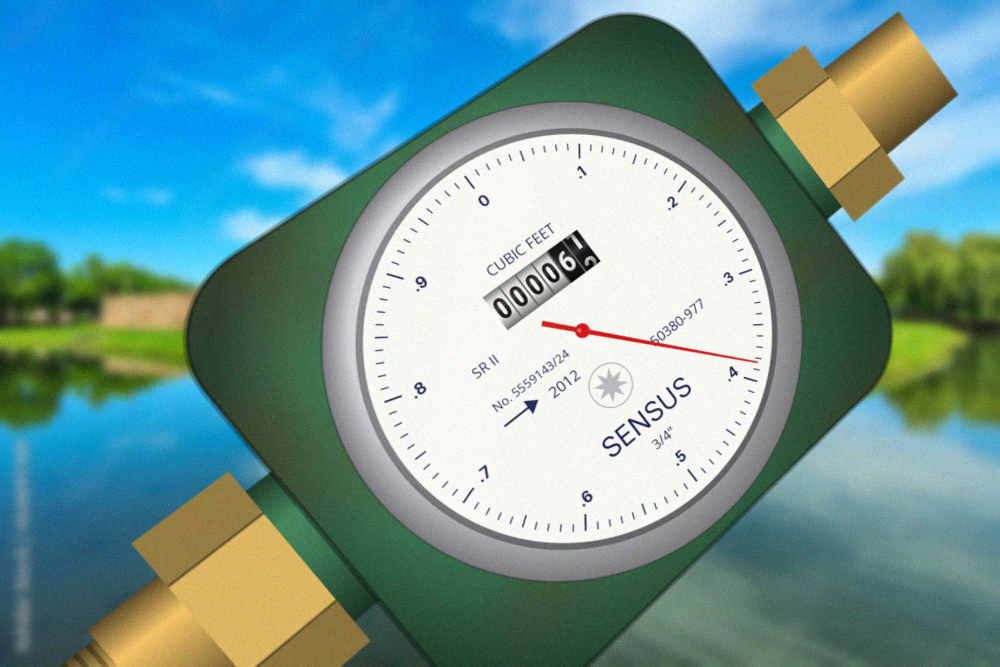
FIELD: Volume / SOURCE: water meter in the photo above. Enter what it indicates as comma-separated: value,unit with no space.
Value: 61.38,ft³
